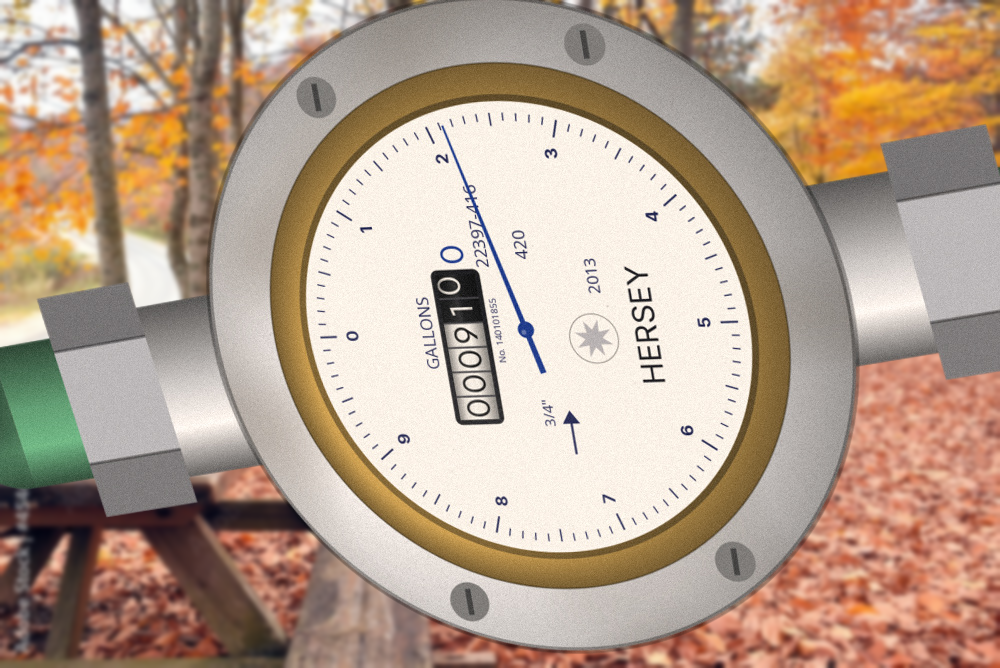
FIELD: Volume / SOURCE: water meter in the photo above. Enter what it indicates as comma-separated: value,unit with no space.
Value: 9102.1,gal
